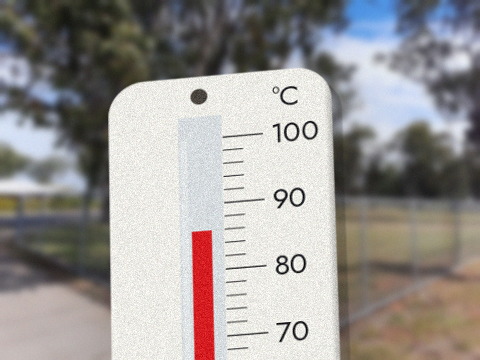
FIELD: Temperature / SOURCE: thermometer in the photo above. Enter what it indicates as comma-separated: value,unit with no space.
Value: 86,°C
